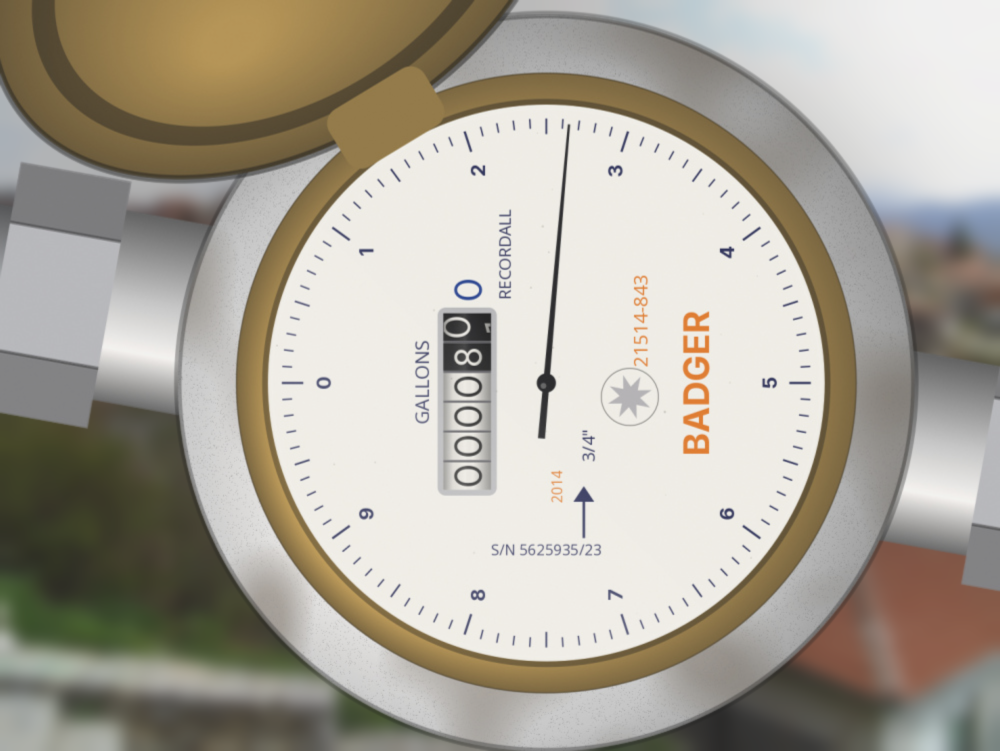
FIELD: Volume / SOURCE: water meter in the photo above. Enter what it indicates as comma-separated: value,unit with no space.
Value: 802.6,gal
